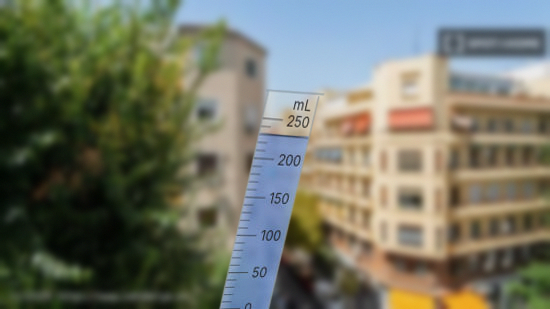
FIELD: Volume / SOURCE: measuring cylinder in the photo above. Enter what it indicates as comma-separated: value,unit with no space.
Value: 230,mL
